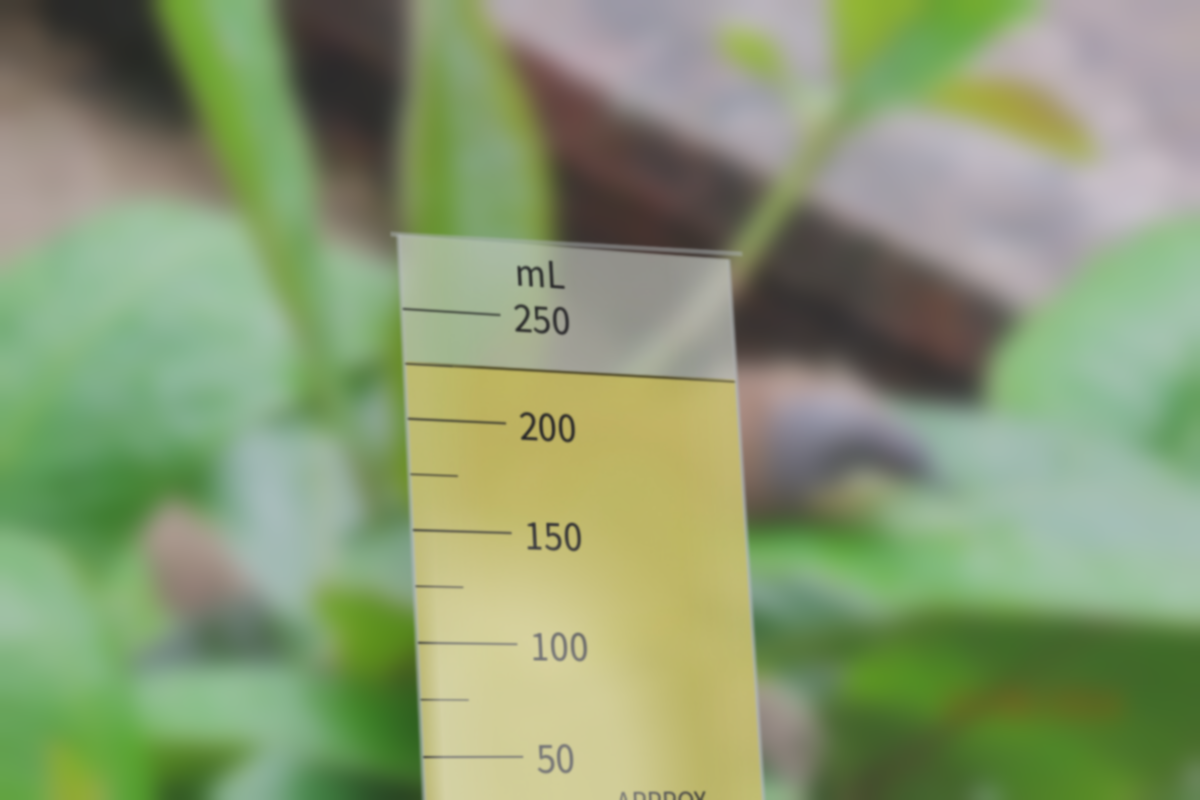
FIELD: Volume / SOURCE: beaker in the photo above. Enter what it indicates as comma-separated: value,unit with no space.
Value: 225,mL
